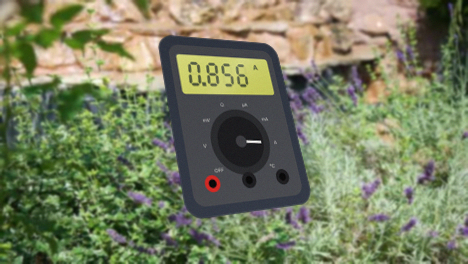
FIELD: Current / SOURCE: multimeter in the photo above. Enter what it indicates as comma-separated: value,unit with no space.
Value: 0.856,A
